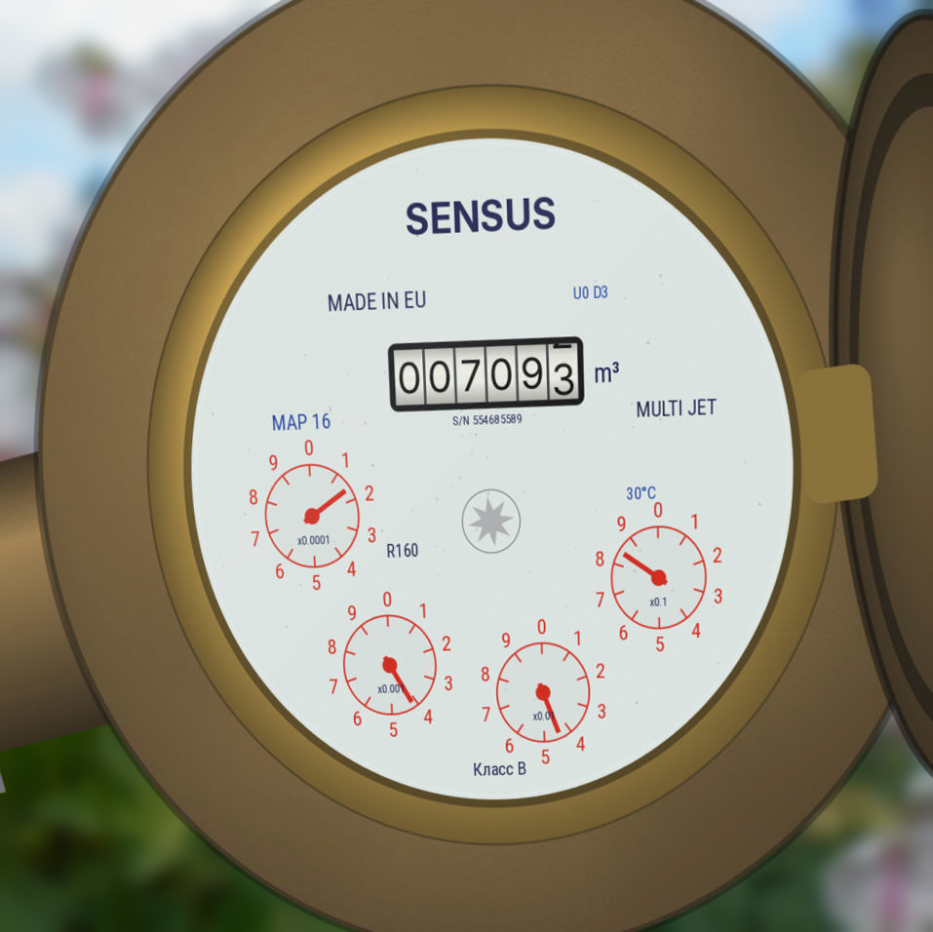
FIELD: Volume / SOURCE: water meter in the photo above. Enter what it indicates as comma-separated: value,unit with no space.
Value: 7092.8441,m³
